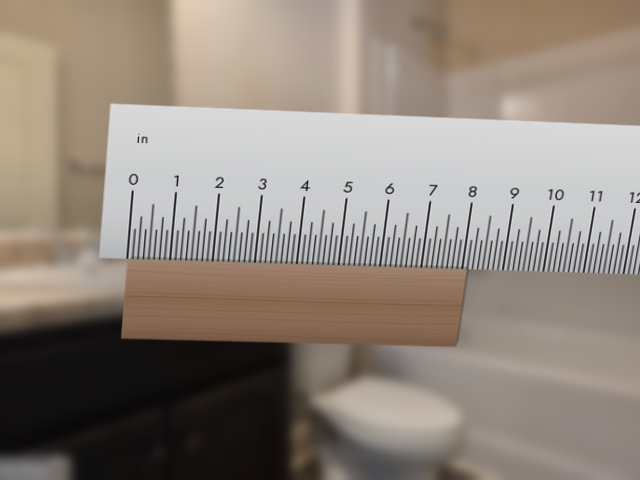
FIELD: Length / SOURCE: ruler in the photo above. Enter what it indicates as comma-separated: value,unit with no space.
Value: 8.125,in
